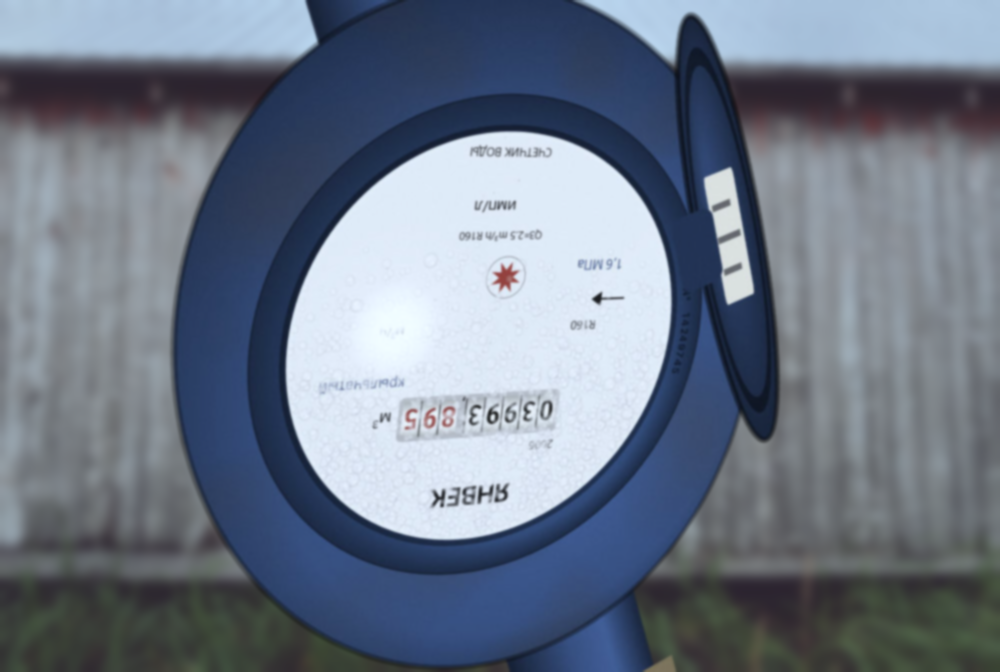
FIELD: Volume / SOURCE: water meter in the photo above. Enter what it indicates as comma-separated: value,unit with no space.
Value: 3993.895,m³
